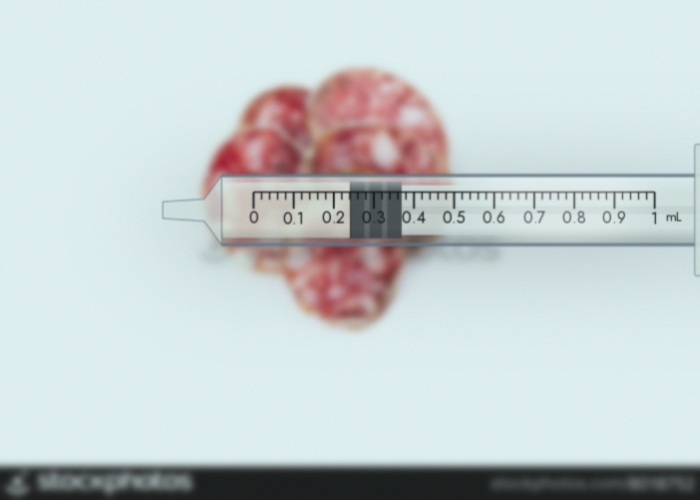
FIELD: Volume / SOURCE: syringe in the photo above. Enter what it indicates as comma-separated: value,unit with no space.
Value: 0.24,mL
